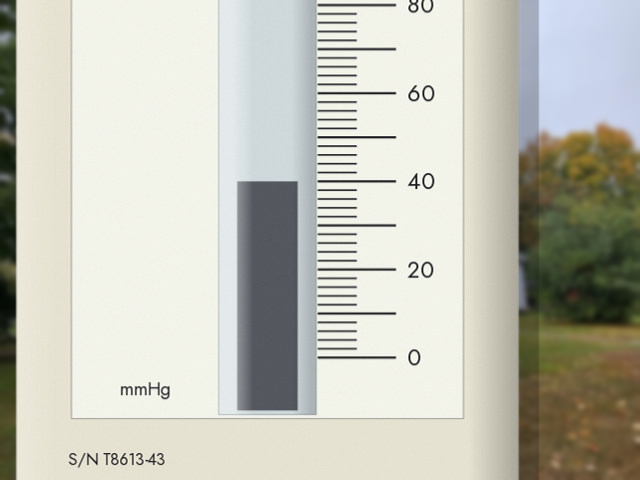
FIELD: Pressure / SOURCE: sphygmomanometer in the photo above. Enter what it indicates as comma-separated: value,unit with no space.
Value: 40,mmHg
